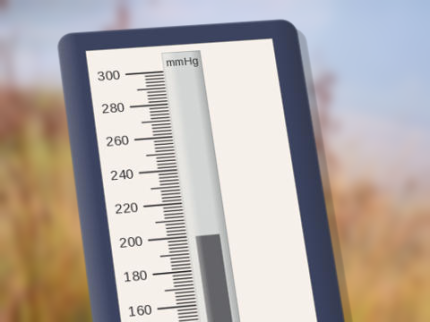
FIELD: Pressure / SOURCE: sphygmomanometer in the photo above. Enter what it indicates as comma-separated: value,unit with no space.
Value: 200,mmHg
